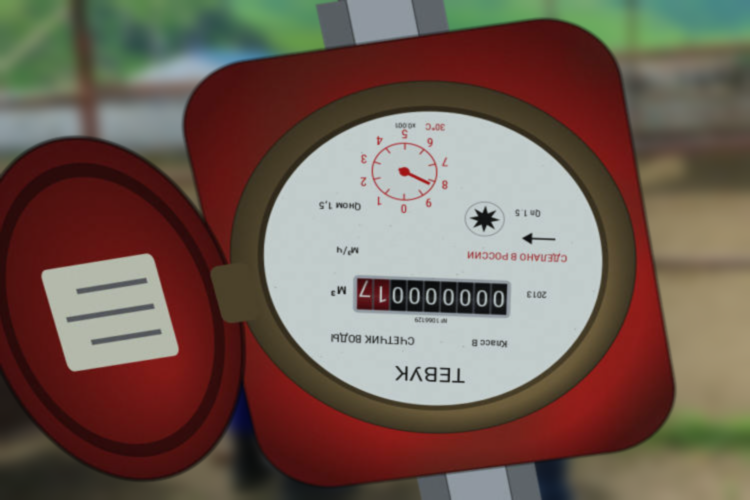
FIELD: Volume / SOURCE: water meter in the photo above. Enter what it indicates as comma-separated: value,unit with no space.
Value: 0.168,m³
